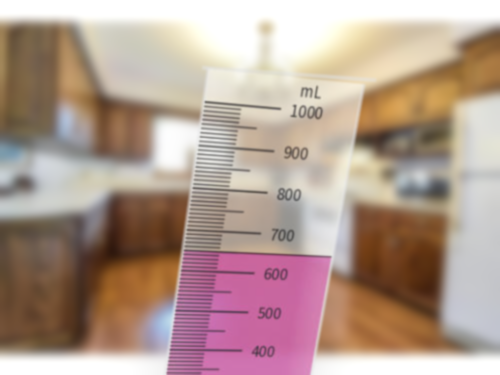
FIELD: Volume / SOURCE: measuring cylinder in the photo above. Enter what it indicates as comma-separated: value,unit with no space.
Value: 650,mL
